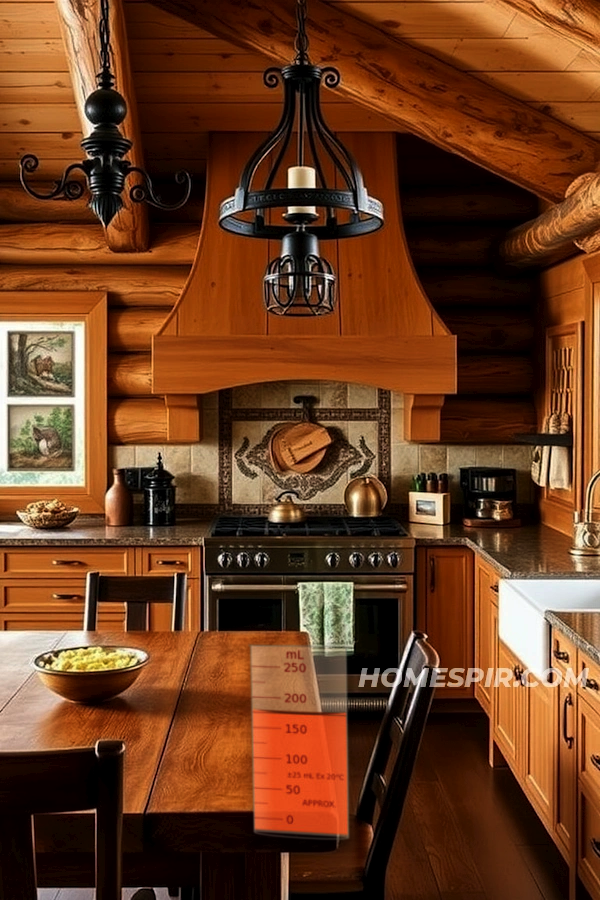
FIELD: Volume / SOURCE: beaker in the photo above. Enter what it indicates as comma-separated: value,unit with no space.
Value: 175,mL
